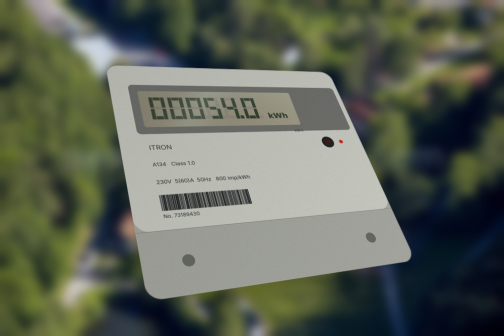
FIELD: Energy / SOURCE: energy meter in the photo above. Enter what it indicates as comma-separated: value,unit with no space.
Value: 54.0,kWh
